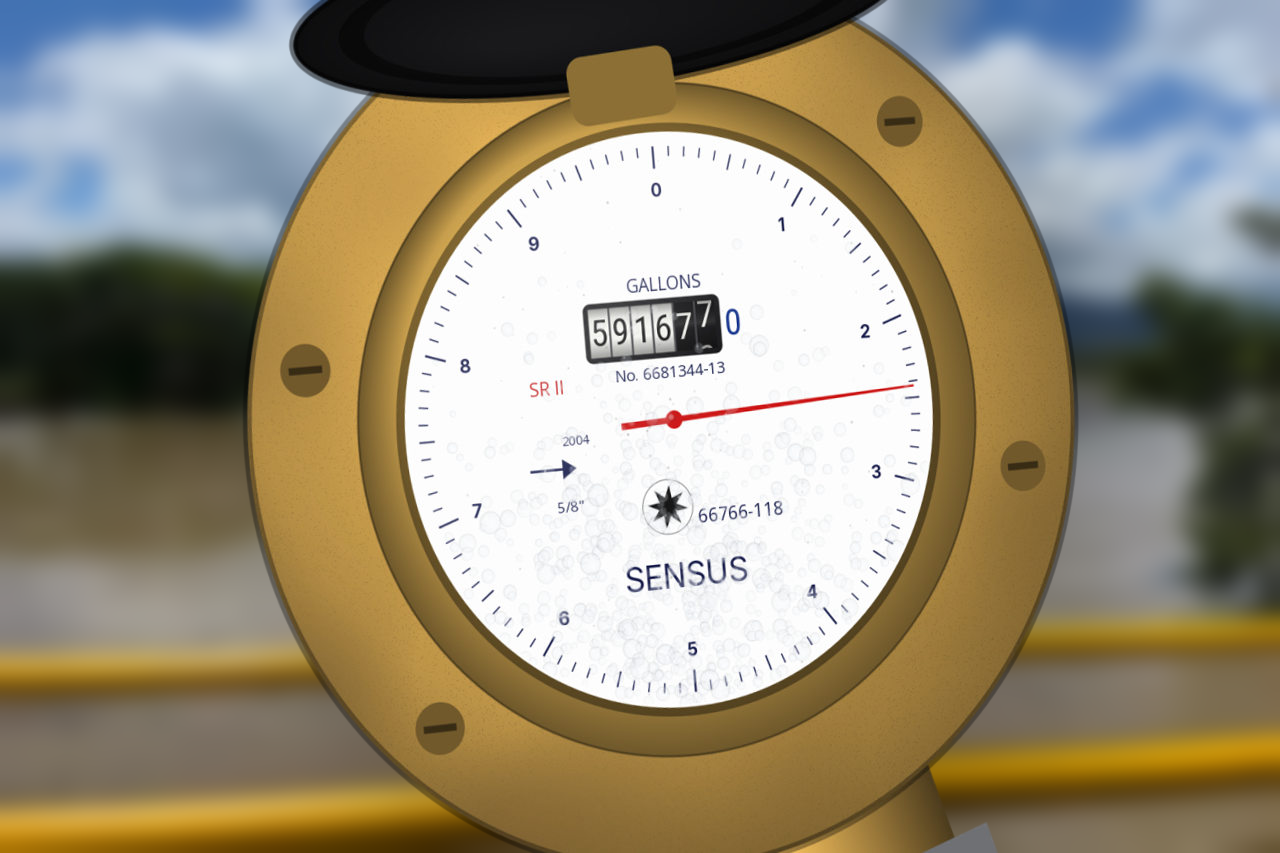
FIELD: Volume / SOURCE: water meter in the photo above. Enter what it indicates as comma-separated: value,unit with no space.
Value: 5916772.4,gal
